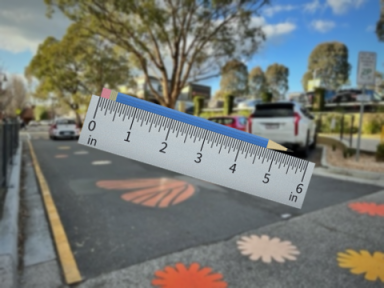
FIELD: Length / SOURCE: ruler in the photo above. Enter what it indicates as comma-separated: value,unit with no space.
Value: 5.5,in
